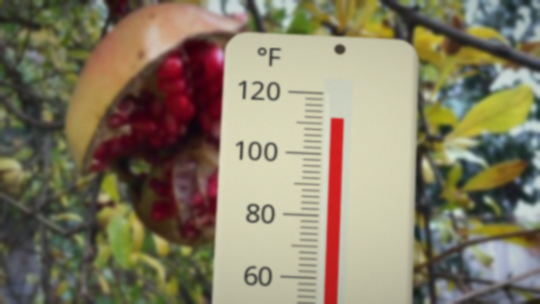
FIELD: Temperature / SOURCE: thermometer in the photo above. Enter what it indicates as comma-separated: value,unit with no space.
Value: 112,°F
